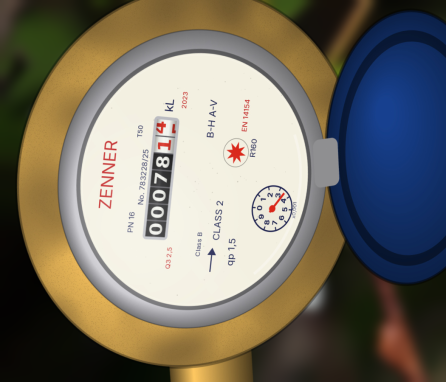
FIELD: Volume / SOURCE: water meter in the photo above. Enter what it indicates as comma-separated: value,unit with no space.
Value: 78.143,kL
